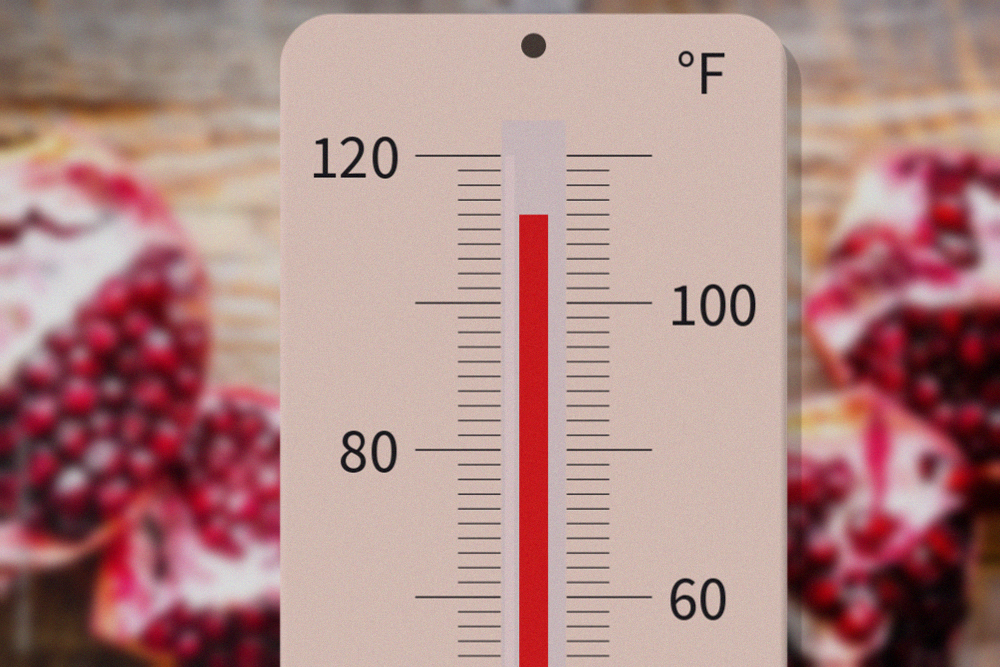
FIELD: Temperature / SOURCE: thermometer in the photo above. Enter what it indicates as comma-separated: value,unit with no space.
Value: 112,°F
